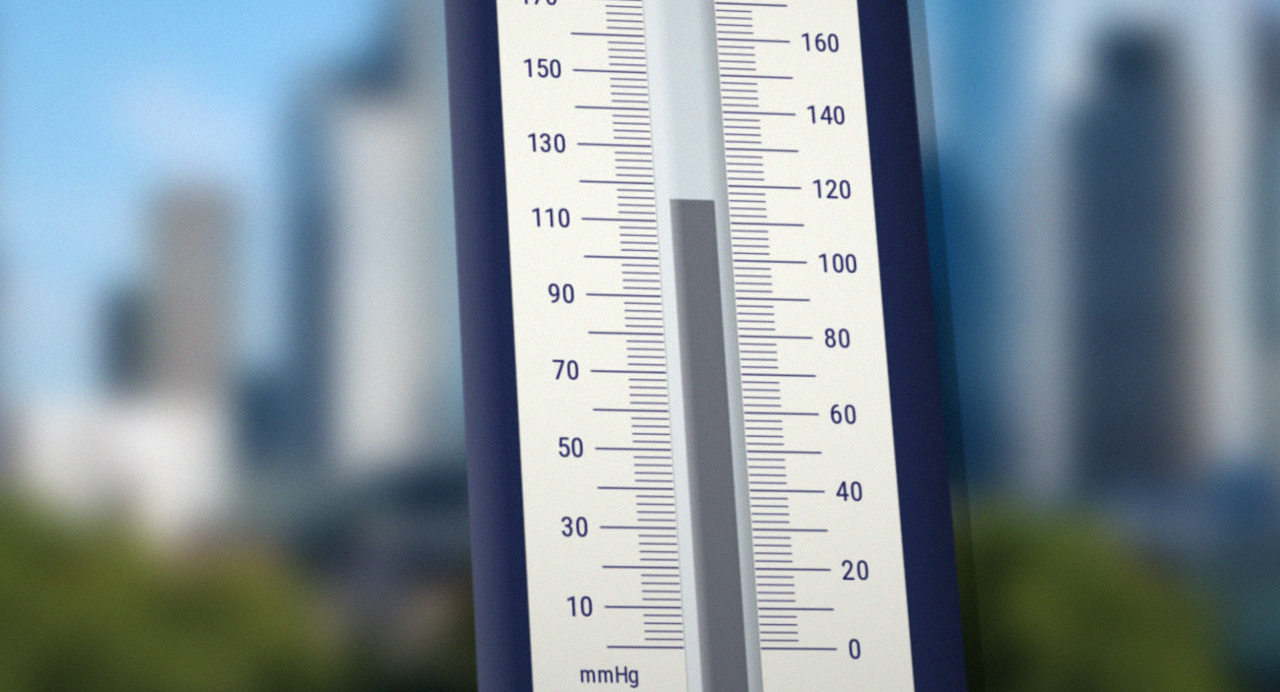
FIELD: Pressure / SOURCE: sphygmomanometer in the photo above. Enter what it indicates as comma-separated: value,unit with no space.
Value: 116,mmHg
